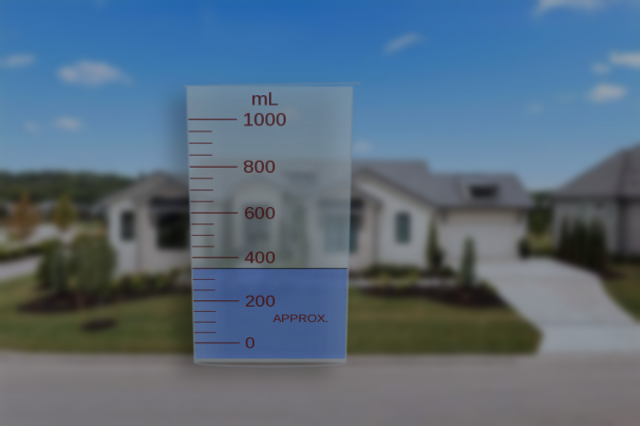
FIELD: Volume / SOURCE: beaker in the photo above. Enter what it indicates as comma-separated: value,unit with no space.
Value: 350,mL
